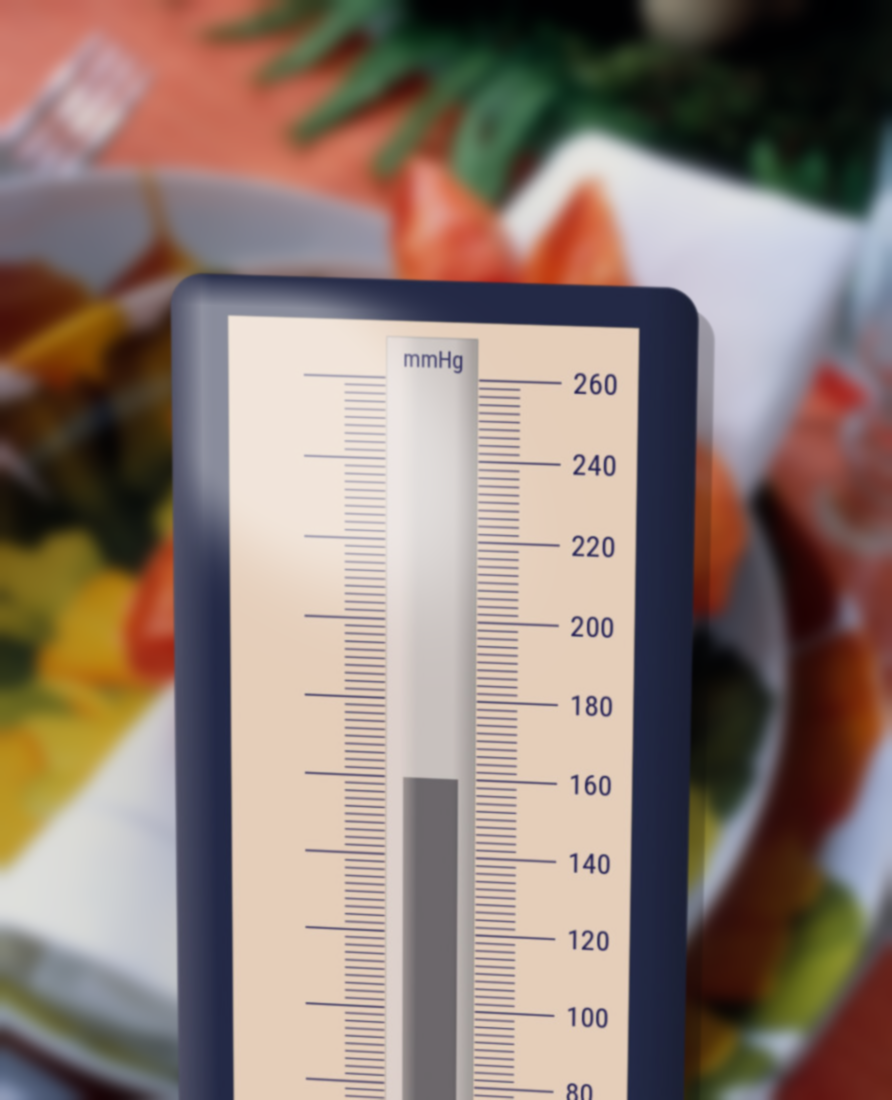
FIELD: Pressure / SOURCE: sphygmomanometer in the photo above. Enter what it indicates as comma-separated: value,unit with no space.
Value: 160,mmHg
